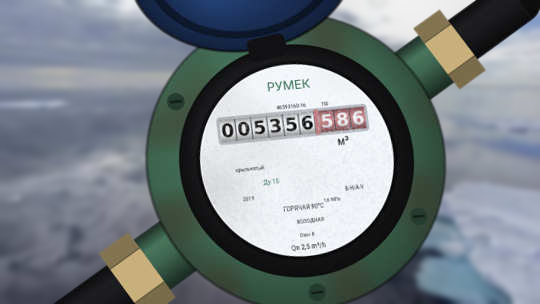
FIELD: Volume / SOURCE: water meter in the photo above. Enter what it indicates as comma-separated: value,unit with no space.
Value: 5356.586,m³
